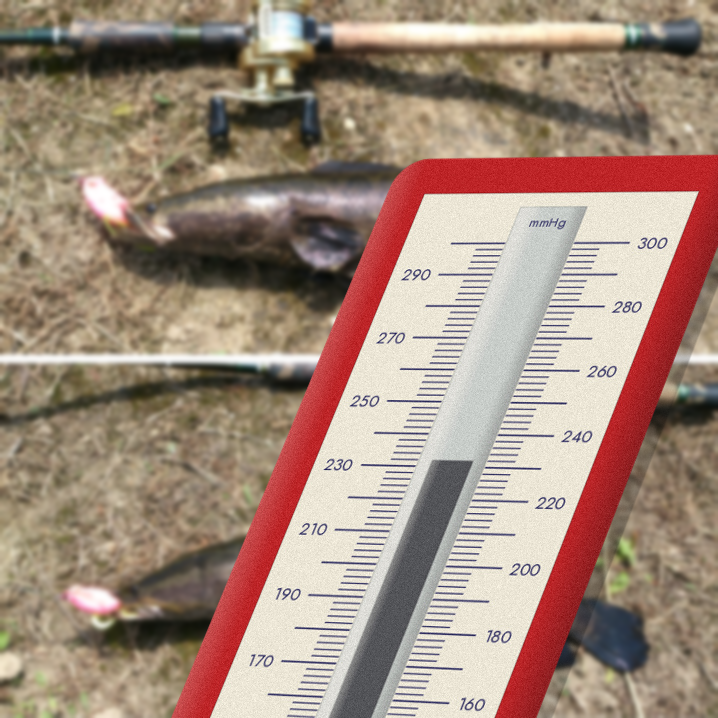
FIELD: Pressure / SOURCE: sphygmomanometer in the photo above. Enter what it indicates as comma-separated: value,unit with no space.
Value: 232,mmHg
